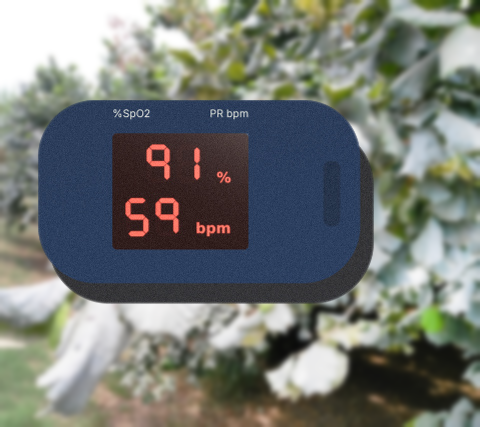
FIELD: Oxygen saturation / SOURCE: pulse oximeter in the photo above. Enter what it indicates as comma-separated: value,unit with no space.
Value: 91,%
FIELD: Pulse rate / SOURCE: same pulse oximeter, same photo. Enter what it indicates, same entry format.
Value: 59,bpm
